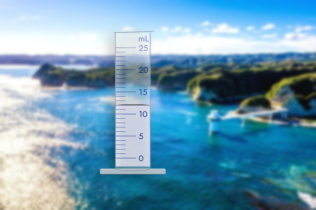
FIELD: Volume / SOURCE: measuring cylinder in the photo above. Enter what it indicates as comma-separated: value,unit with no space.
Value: 12,mL
